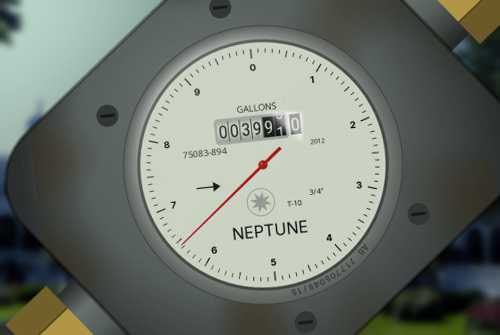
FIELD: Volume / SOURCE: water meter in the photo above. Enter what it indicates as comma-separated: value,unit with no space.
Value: 39906.4,gal
